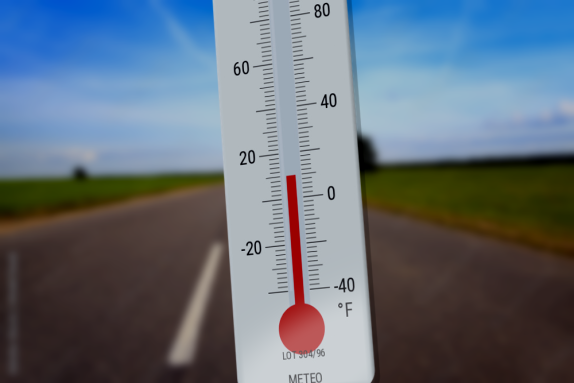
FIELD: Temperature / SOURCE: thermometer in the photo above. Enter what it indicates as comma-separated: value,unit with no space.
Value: 10,°F
